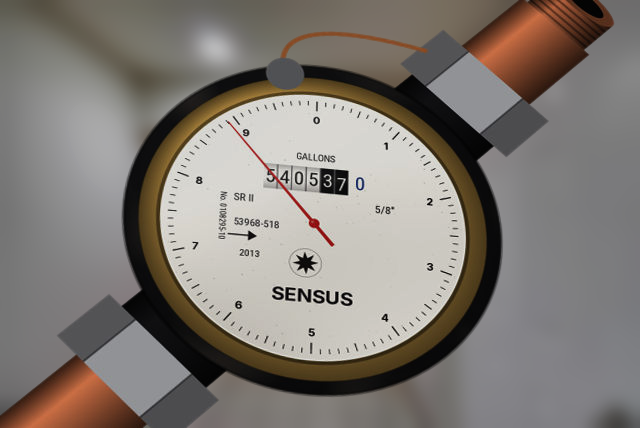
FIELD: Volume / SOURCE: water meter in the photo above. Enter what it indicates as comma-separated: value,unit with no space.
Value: 5405368.9,gal
